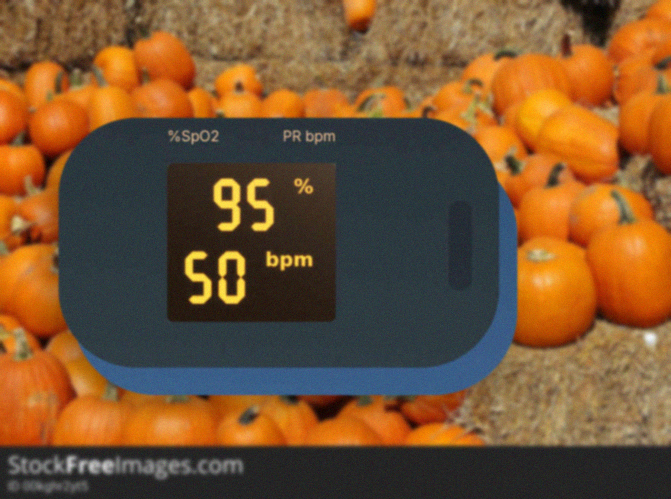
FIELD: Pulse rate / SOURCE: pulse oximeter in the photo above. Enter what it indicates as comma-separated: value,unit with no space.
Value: 50,bpm
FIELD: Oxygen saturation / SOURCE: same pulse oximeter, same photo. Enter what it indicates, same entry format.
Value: 95,%
